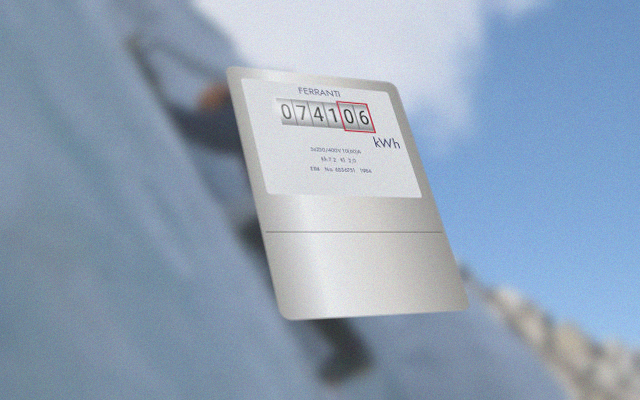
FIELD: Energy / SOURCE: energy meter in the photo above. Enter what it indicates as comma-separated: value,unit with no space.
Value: 741.06,kWh
